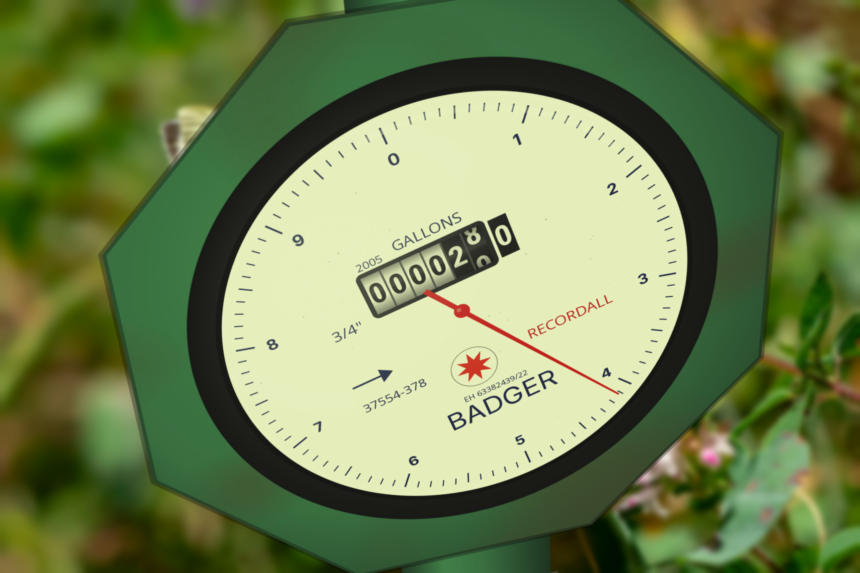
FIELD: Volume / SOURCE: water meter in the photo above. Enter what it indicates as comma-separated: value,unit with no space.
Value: 284.1,gal
